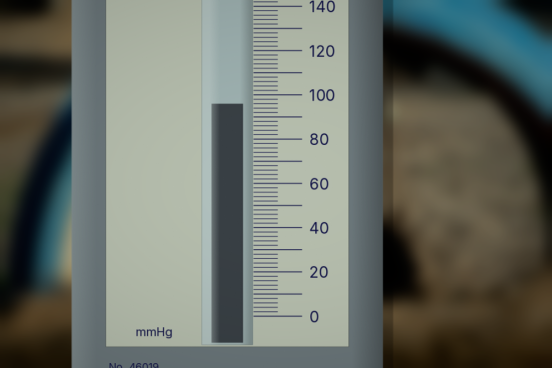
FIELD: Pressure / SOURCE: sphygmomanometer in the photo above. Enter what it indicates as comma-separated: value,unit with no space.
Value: 96,mmHg
